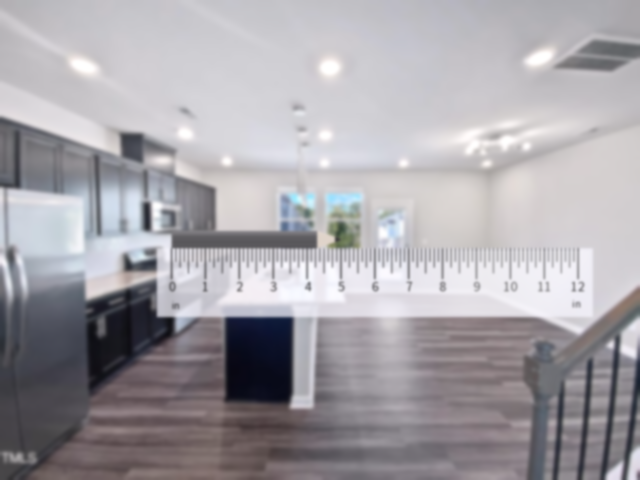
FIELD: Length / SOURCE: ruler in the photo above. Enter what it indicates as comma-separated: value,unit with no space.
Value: 5,in
